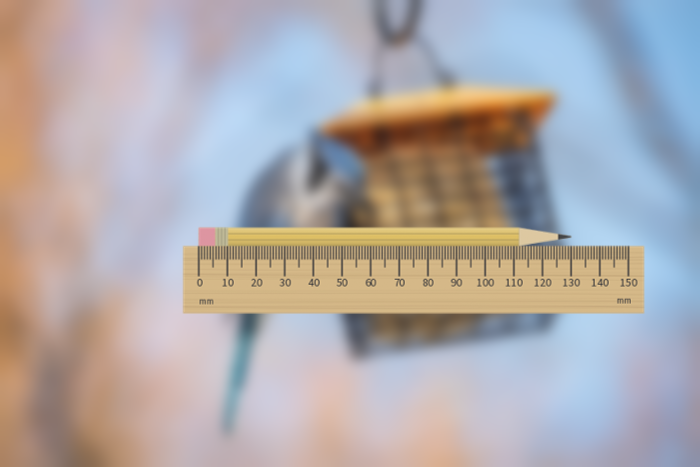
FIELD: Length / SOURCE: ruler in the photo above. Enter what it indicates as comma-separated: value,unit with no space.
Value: 130,mm
